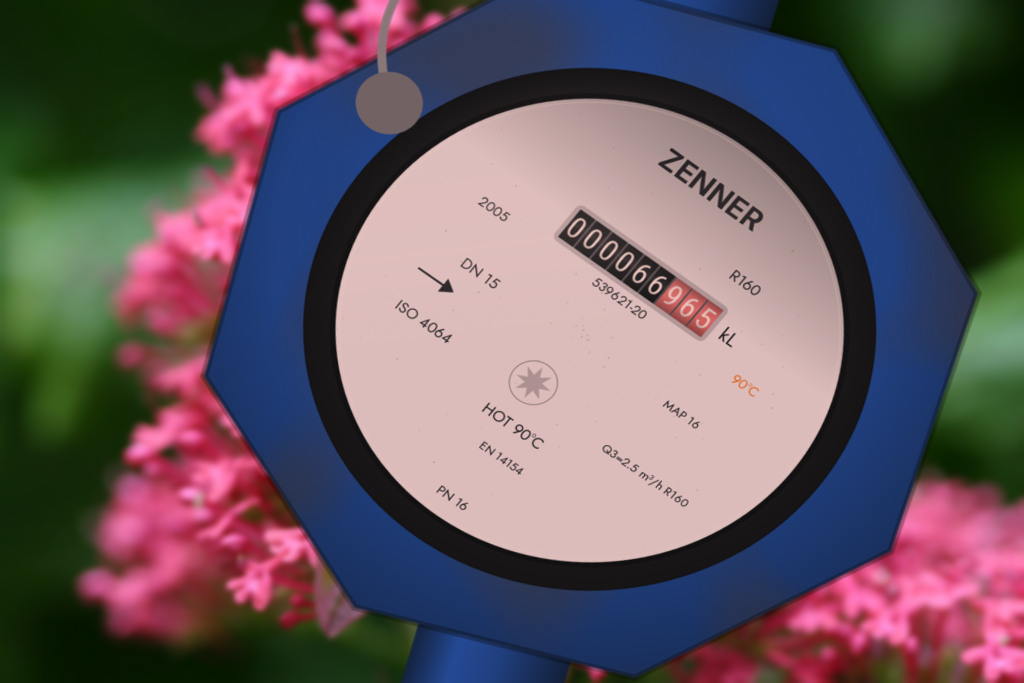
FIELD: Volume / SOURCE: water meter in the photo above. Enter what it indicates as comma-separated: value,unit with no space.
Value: 66.965,kL
